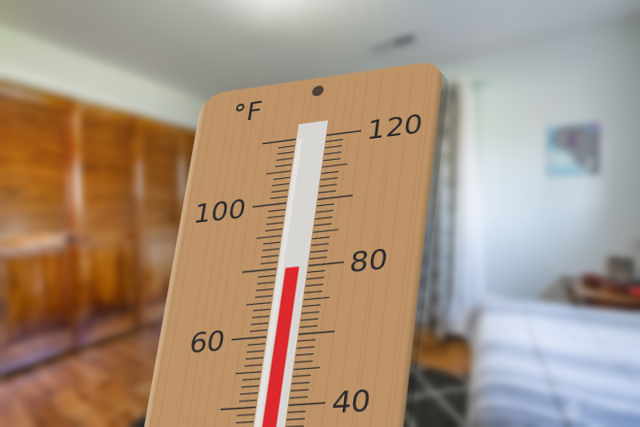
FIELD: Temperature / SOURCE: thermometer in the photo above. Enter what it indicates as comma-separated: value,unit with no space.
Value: 80,°F
